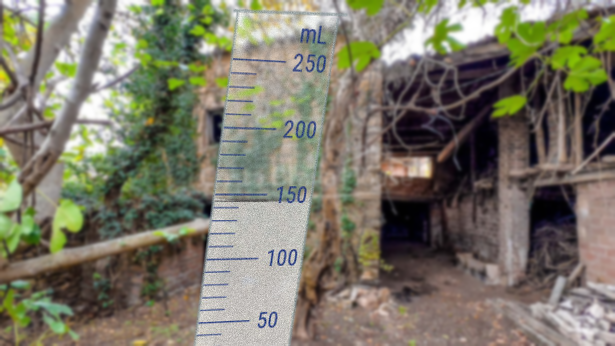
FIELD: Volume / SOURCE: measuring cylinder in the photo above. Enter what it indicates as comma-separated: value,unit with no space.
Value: 145,mL
